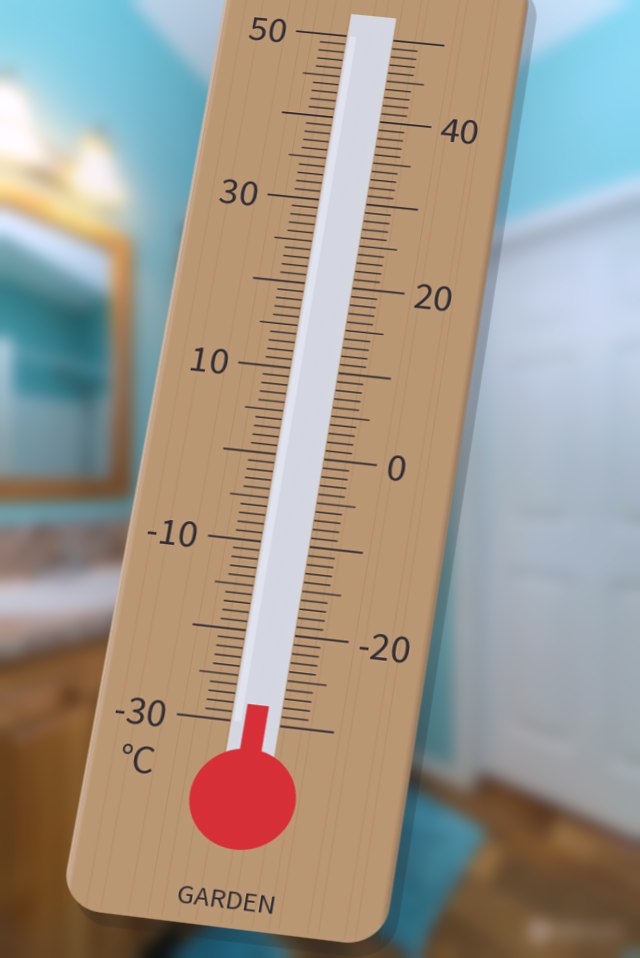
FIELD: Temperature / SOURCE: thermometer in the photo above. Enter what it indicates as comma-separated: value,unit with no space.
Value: -28,°C
